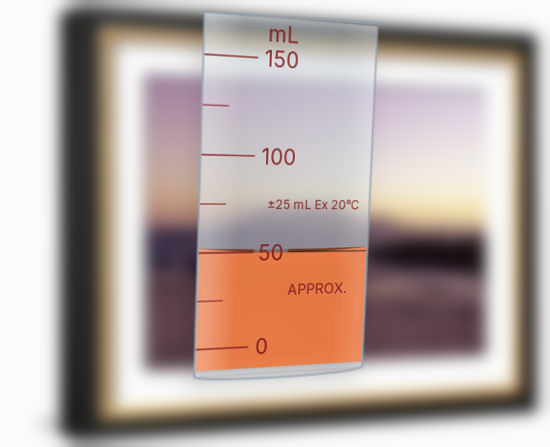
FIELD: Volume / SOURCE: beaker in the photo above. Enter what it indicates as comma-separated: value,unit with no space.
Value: 50,mL
